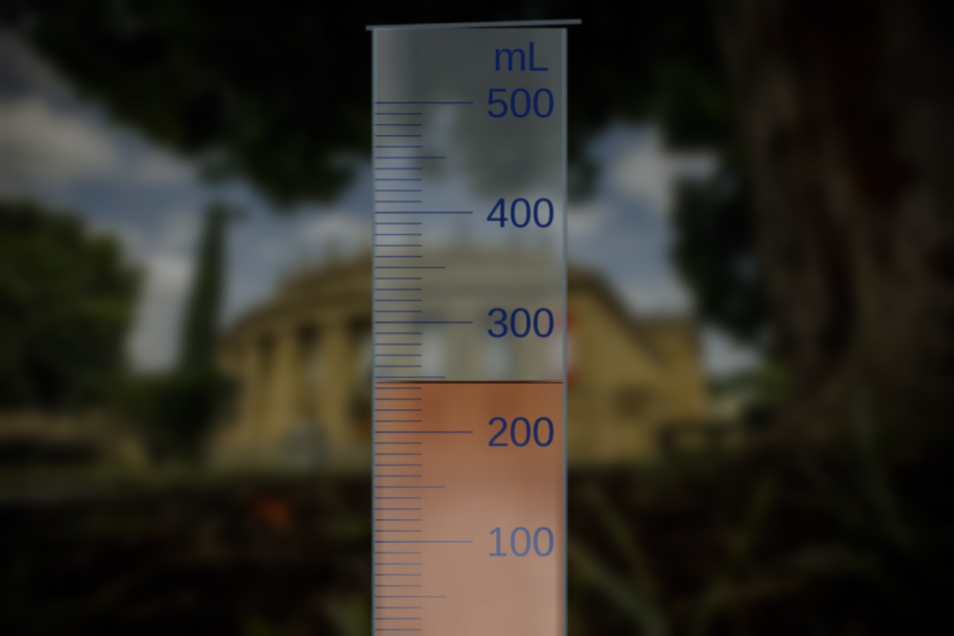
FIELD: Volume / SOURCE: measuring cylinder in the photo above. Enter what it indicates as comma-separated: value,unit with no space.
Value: 245,mL
